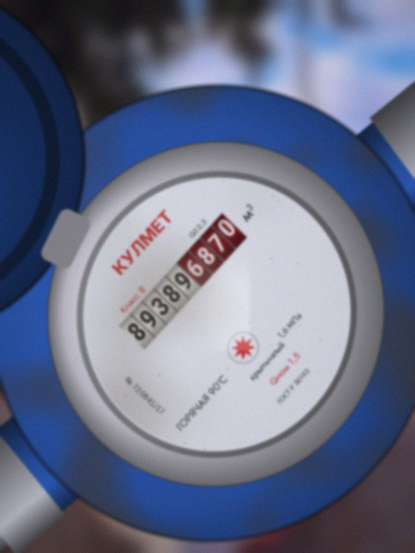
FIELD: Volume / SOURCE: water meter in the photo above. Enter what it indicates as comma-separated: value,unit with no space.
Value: 89389.6870,m³
